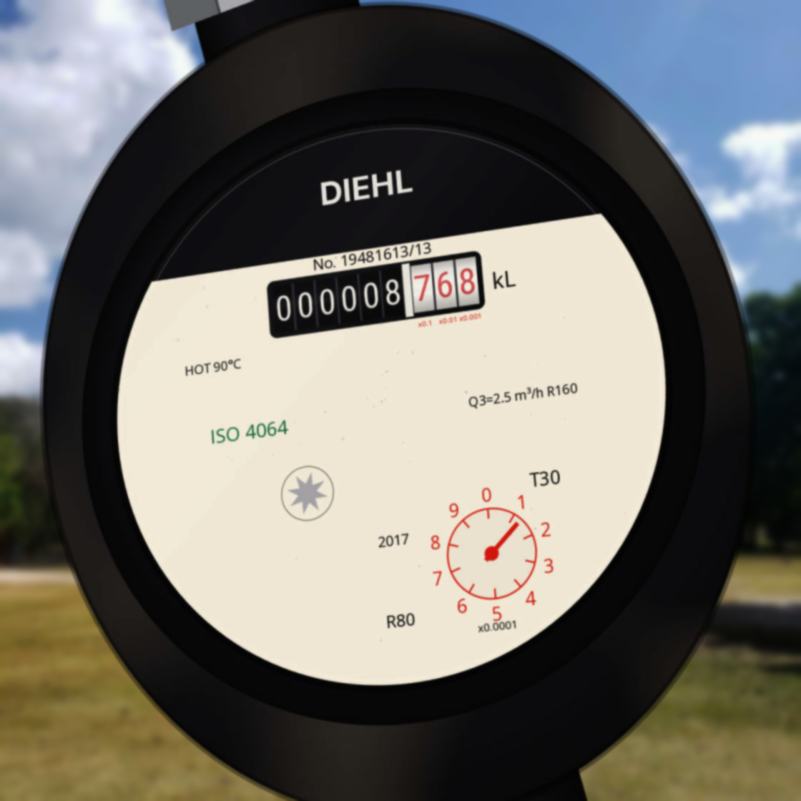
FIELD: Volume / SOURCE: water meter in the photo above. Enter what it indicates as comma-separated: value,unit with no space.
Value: 8.7681,kL
